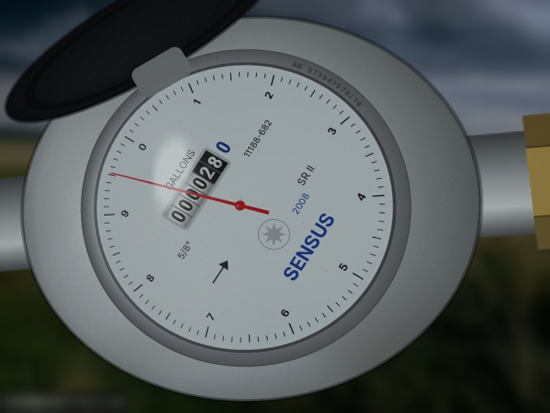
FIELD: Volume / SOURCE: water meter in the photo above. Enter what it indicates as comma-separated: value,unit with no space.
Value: 279.5,gal
